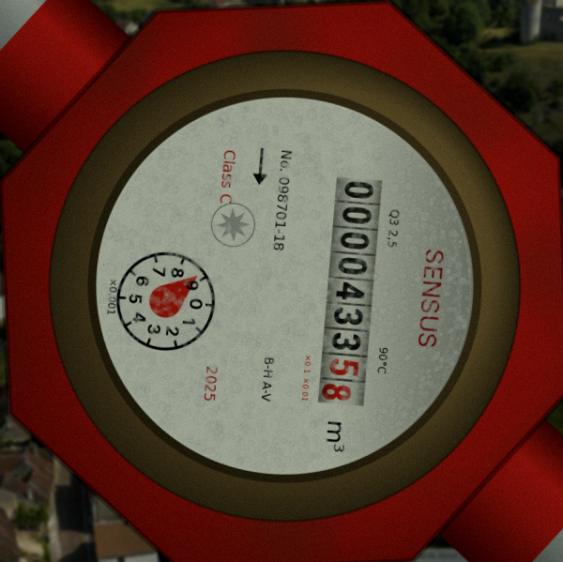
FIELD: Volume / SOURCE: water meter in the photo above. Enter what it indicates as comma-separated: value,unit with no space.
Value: 433.578,m³
